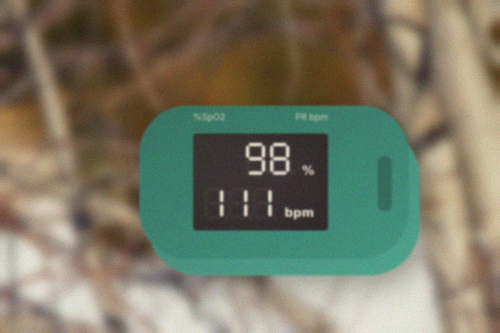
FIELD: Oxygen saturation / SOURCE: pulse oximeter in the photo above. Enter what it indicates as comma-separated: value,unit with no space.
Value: 98,%
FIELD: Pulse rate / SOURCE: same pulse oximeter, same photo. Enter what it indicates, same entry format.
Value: 111,bpm
